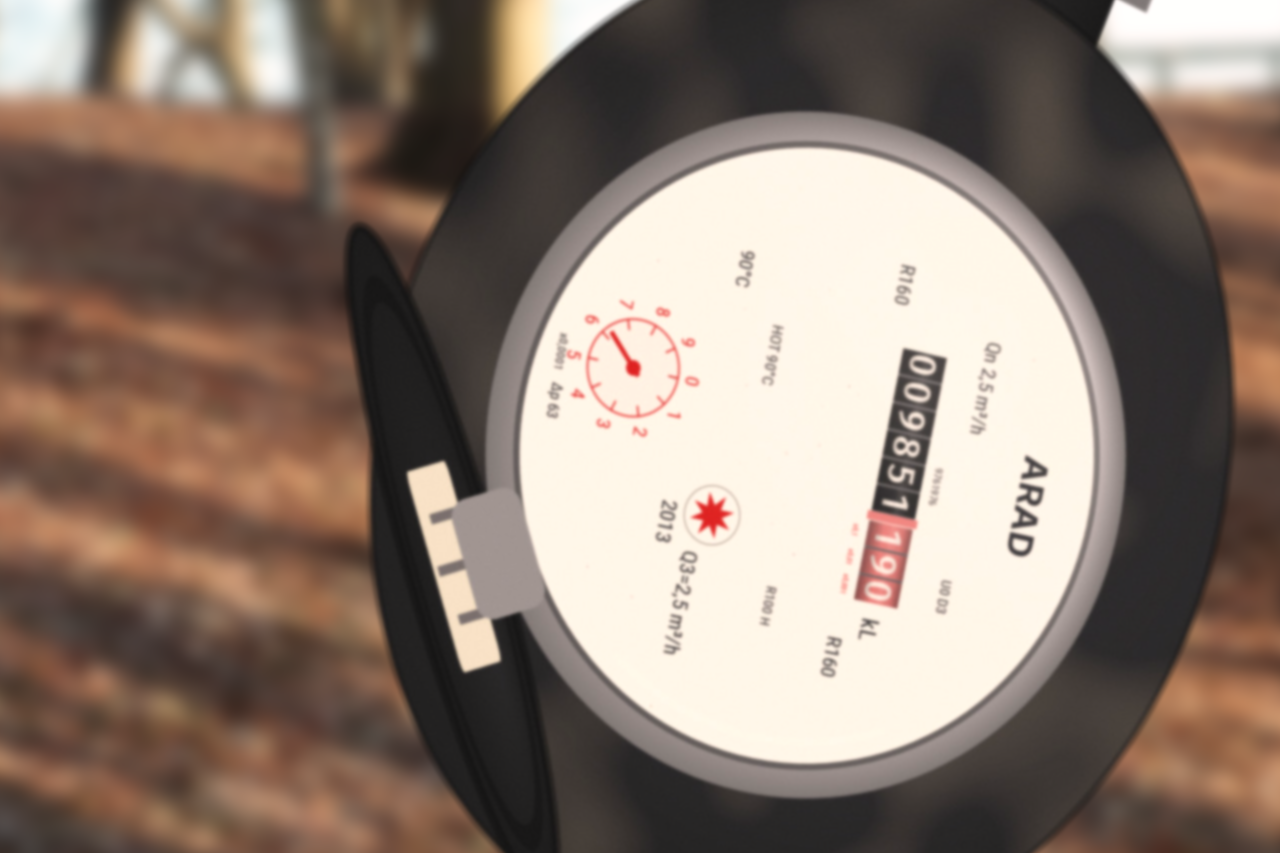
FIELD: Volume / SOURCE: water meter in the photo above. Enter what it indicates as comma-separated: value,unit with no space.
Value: 9851.1906,kL
